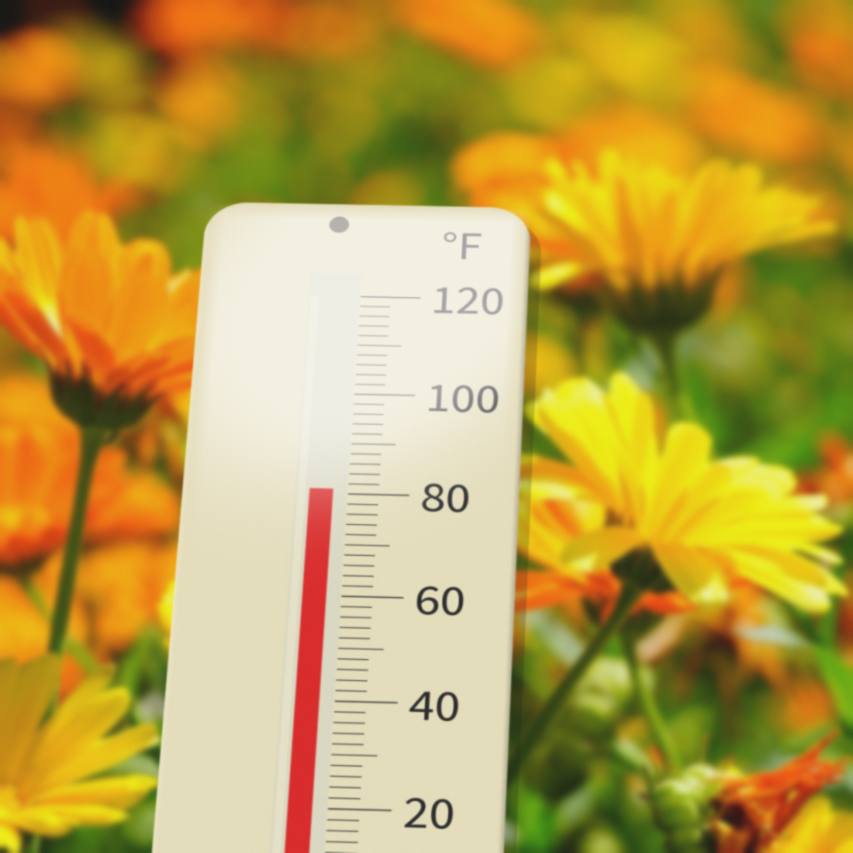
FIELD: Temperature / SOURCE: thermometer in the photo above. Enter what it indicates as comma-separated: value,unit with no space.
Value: 81,°F
